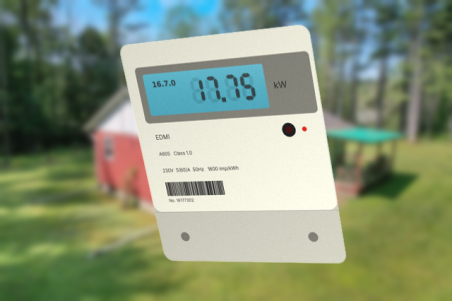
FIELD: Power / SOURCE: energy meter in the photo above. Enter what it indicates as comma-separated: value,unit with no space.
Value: 17.75,kW
